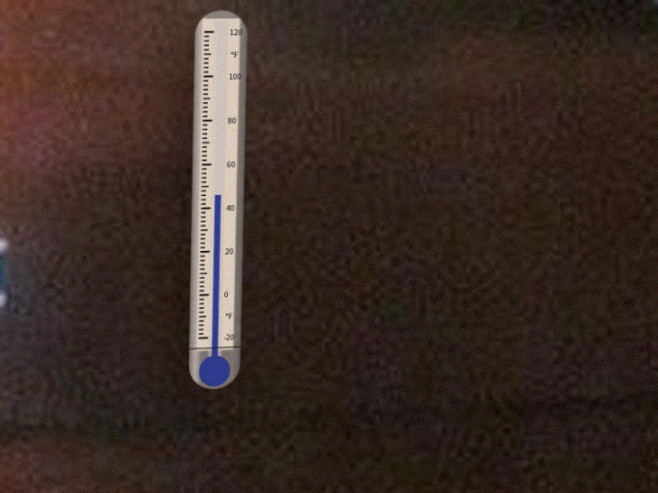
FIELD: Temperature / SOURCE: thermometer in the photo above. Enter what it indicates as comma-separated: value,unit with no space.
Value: 46,°F
